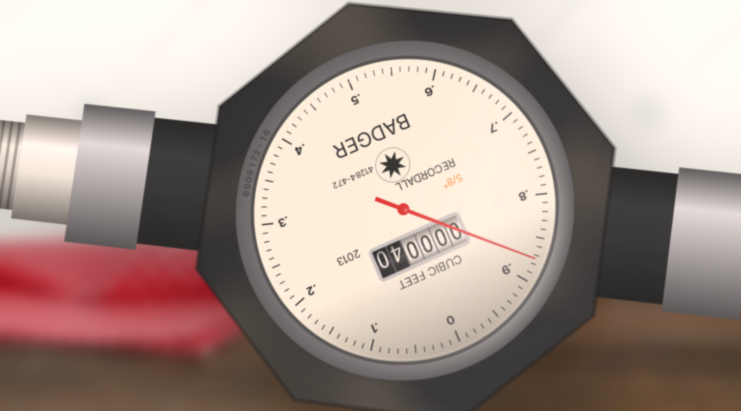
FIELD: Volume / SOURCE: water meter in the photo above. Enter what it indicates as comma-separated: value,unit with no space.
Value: 39.87,ft³
